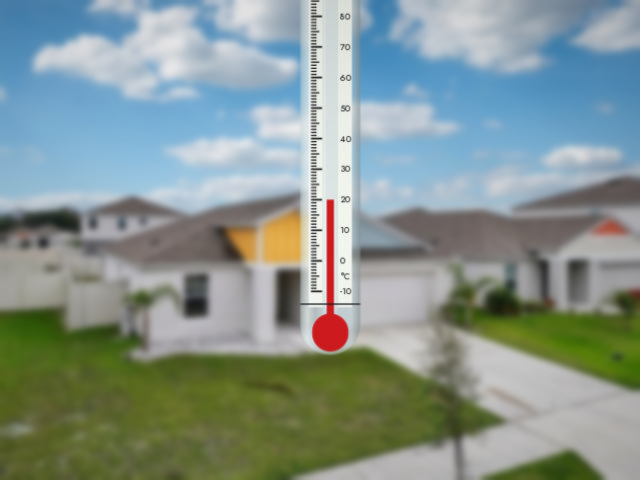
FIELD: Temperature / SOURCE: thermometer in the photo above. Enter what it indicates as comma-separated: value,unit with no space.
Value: 20,°C
